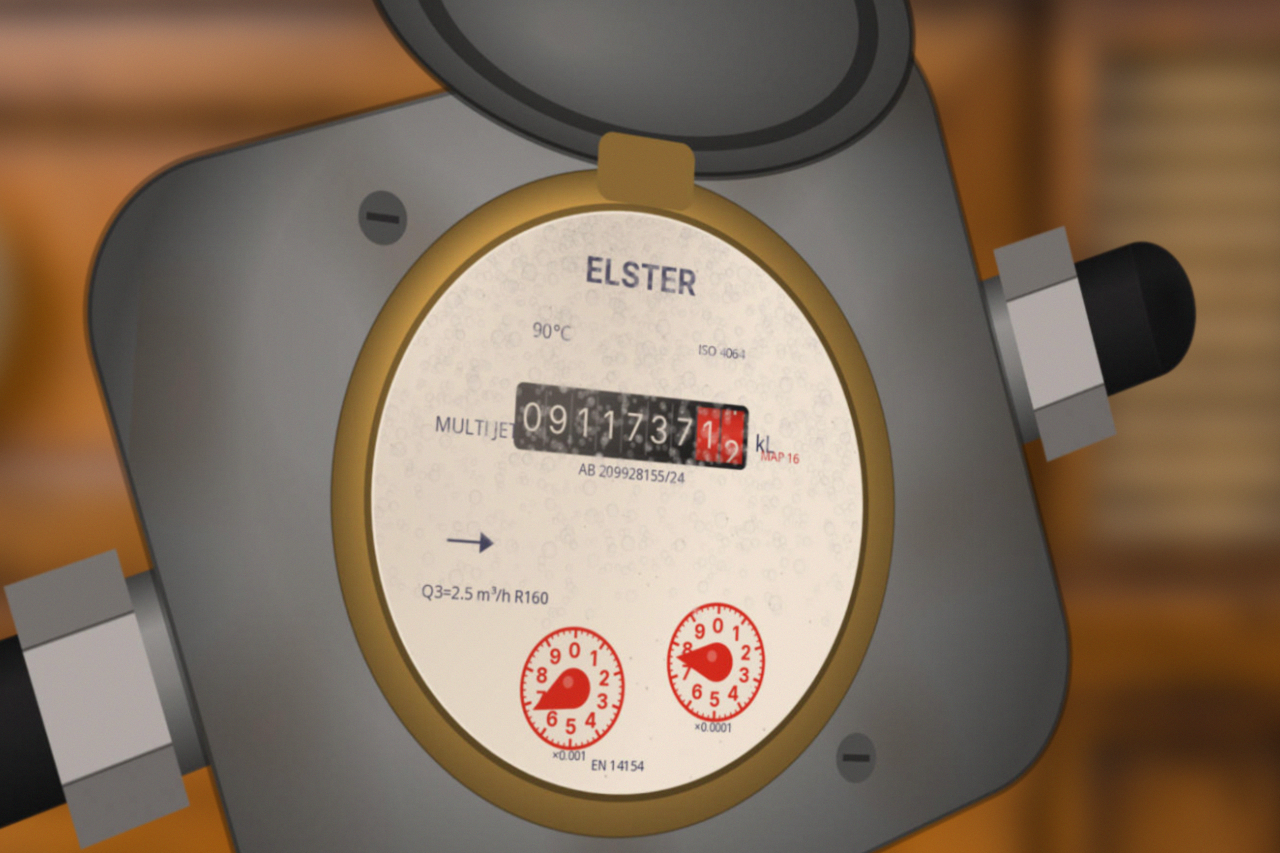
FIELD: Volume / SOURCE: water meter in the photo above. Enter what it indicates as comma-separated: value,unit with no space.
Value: 911737.1167,kL
